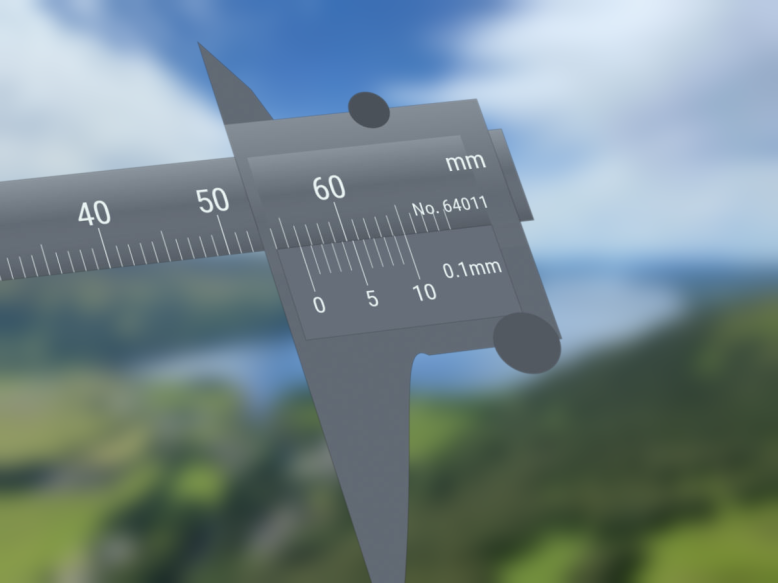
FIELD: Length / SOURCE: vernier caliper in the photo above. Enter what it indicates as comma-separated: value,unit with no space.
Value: 56.0,mm
